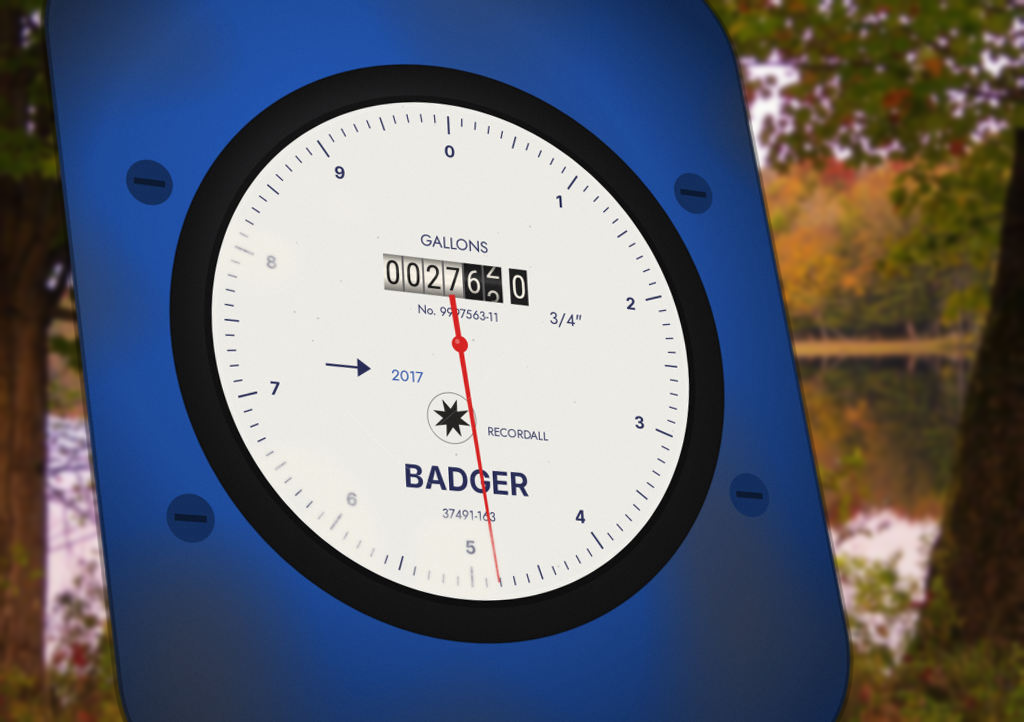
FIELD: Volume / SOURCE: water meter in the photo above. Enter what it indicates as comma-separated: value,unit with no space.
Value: 27624.8,gal
